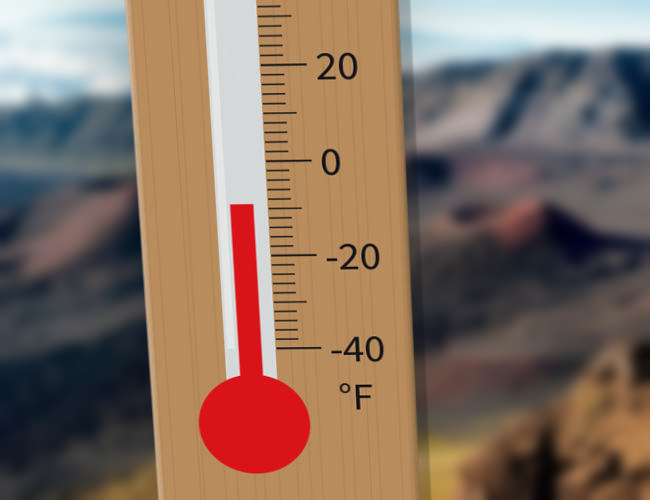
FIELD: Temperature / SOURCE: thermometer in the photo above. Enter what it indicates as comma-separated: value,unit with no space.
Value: -9,°F
